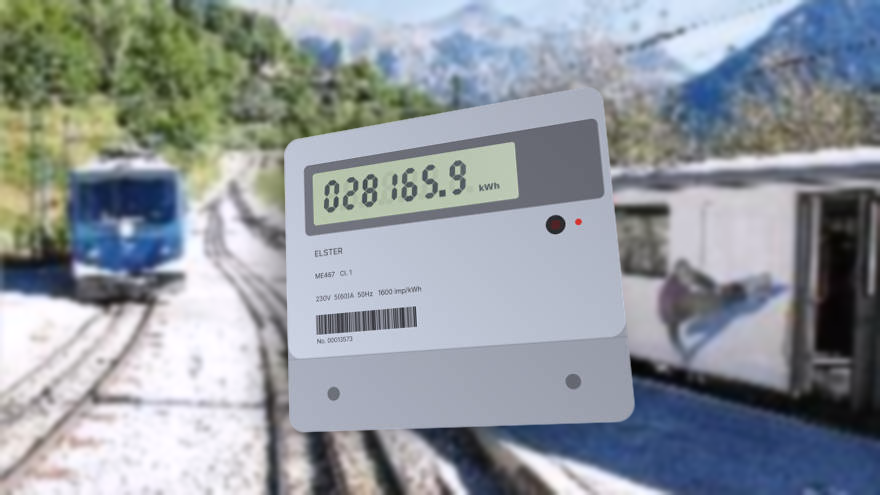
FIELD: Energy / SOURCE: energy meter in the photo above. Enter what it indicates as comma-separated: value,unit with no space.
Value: 28165.9,kWh
